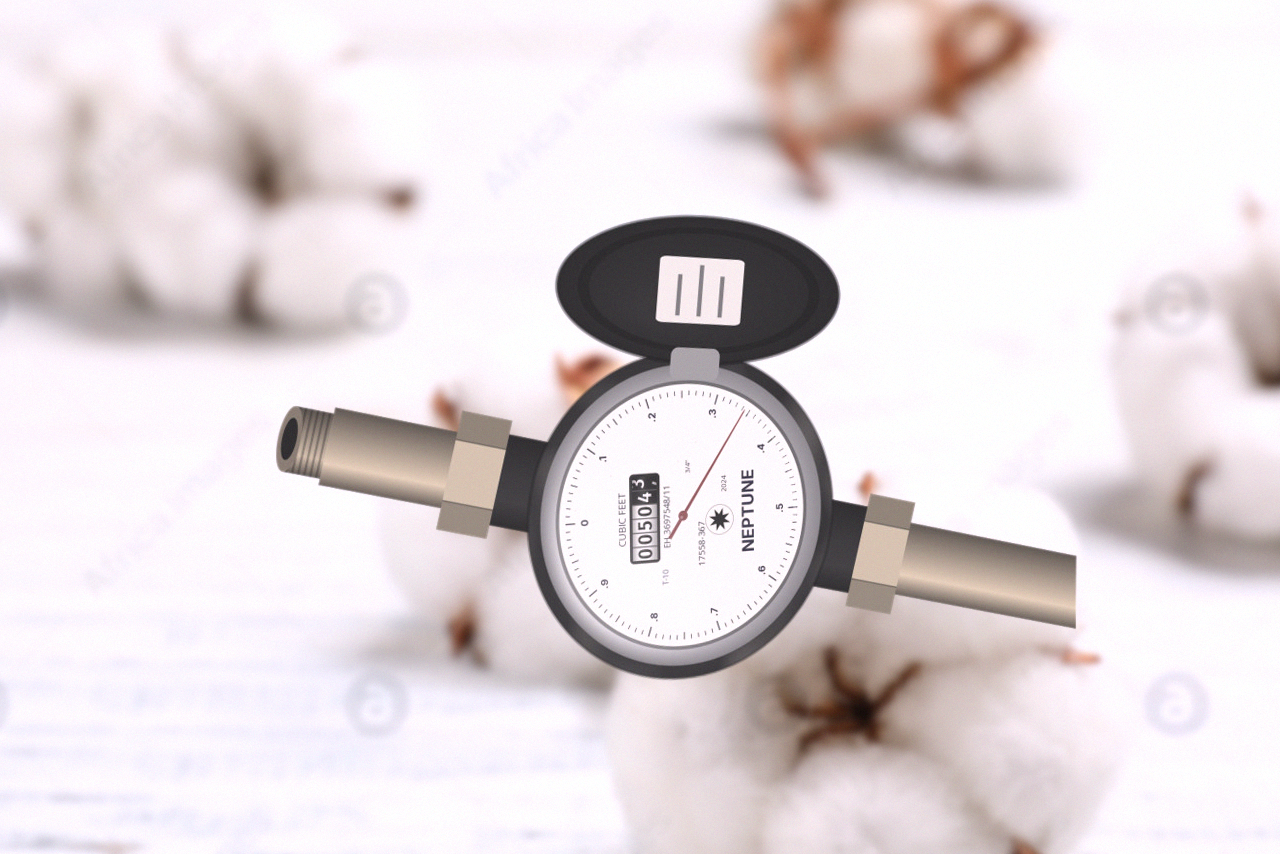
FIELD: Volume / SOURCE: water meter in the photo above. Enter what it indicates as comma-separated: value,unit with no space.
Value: 5043.34,ft³
